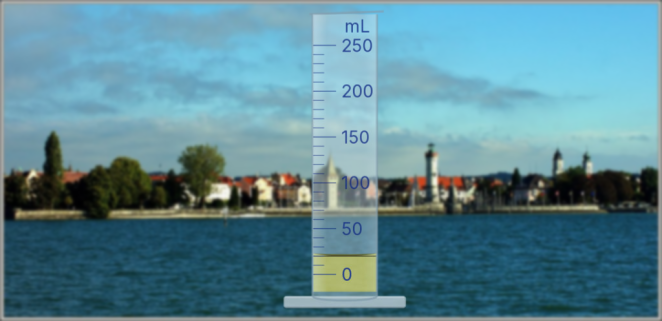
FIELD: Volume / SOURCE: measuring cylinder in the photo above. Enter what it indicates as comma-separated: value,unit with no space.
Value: 20,mL
